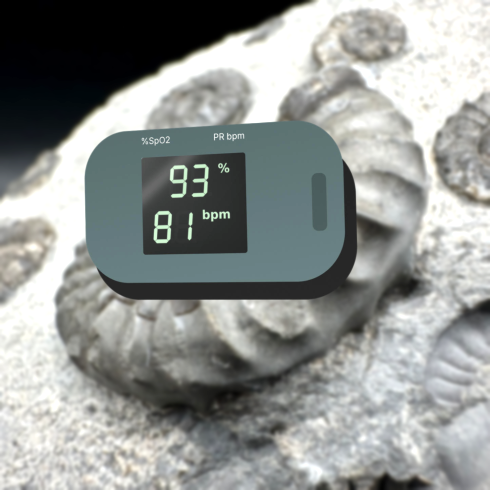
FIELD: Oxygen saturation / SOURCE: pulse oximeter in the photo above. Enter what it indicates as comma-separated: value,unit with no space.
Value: 93,%
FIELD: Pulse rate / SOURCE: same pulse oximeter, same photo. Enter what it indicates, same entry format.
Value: 81,bpm
